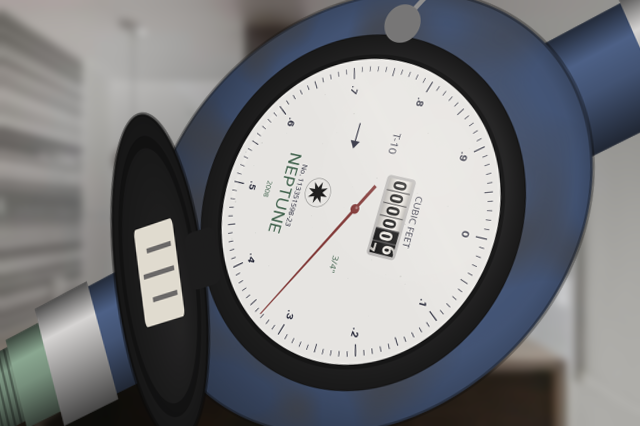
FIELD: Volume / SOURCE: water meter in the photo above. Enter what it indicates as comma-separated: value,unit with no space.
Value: 6.33,ft³
